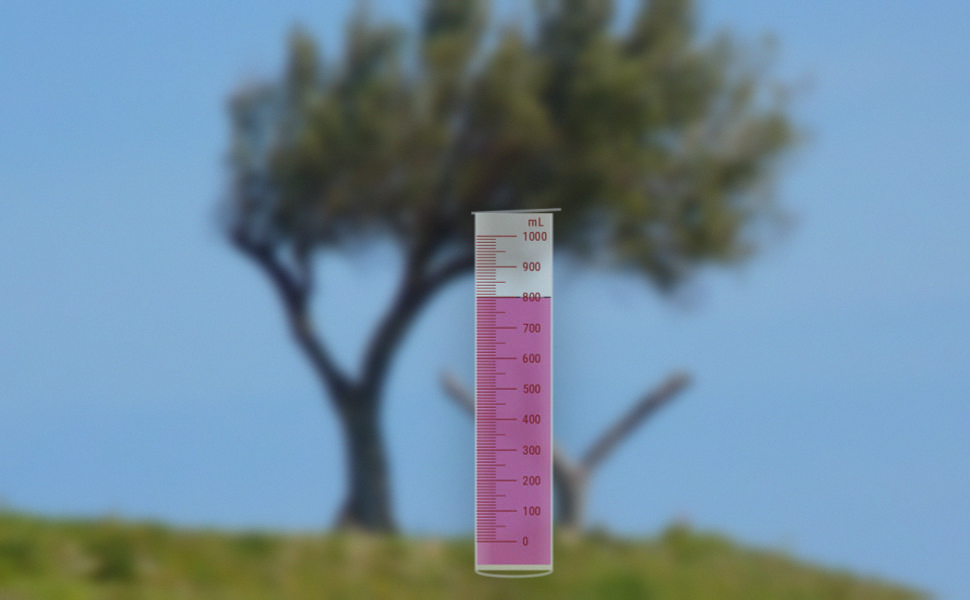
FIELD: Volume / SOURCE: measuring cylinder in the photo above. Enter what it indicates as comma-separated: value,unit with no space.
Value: 800,mL
